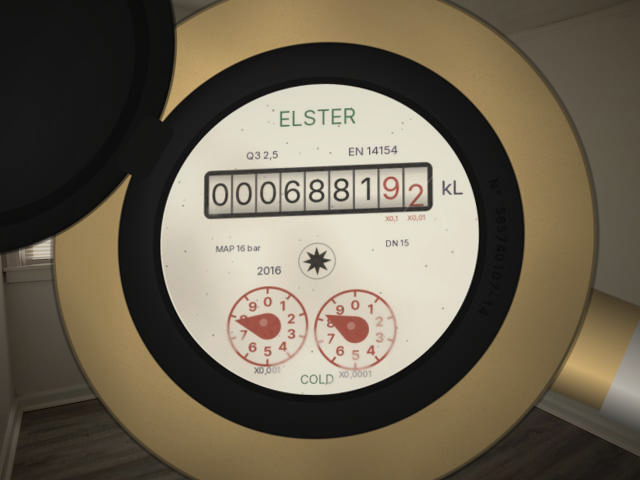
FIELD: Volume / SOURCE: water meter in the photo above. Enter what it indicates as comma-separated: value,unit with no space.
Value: 6881.9178,kL
